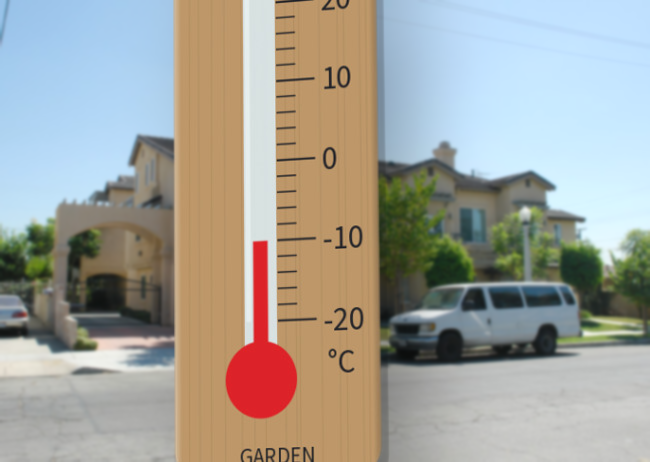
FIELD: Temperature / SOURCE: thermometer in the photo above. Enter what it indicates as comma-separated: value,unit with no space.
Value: -10,°C
